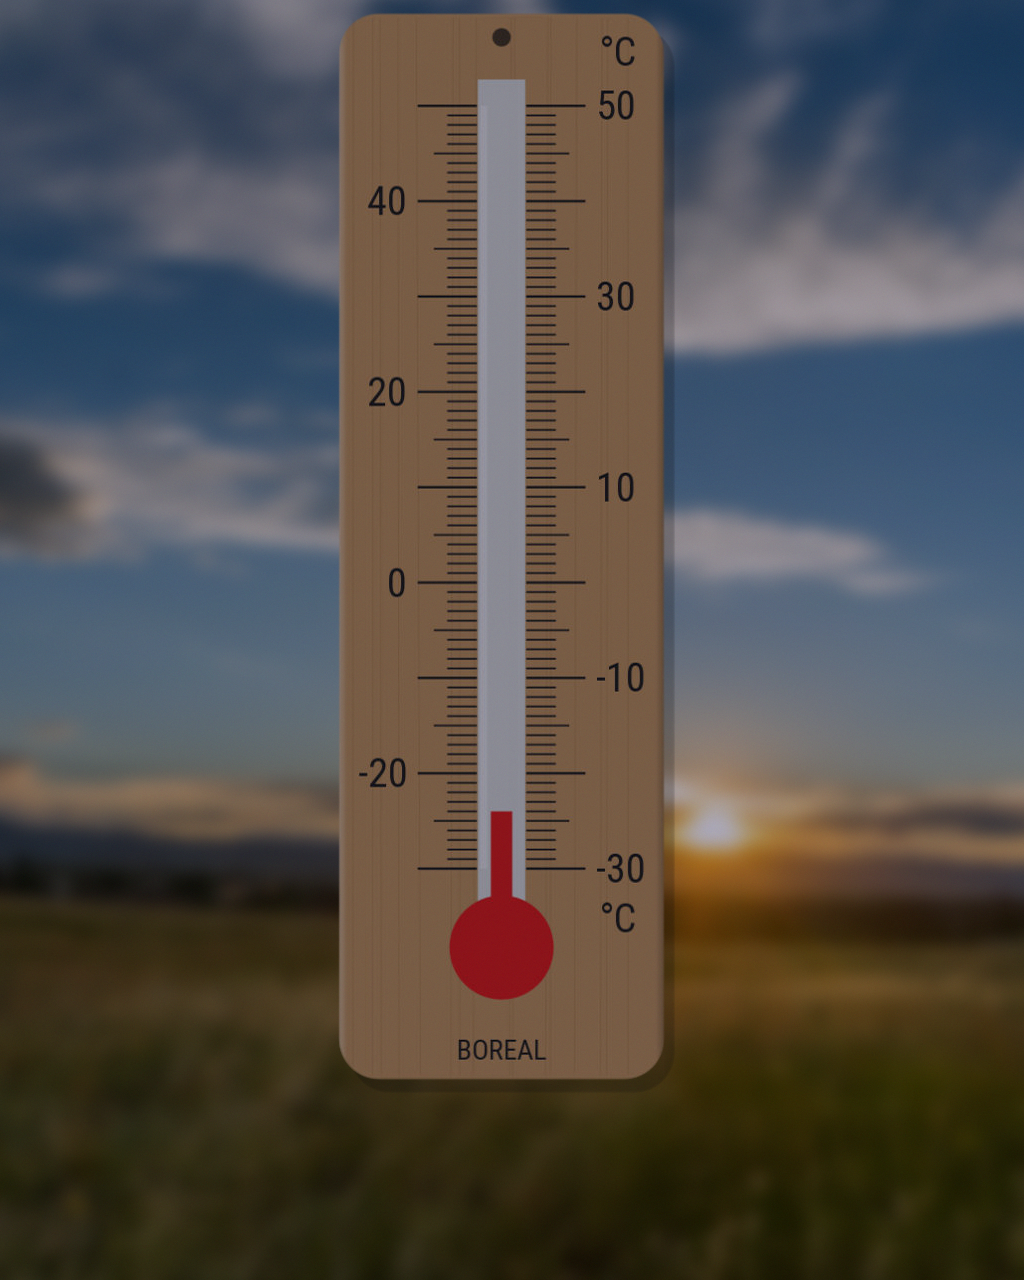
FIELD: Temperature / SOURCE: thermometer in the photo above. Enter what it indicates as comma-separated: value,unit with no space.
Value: -24,°C
